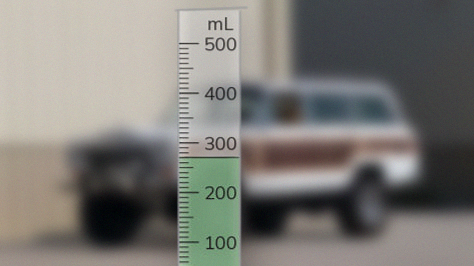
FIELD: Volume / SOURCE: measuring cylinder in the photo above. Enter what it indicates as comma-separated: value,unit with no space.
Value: 270,mL
